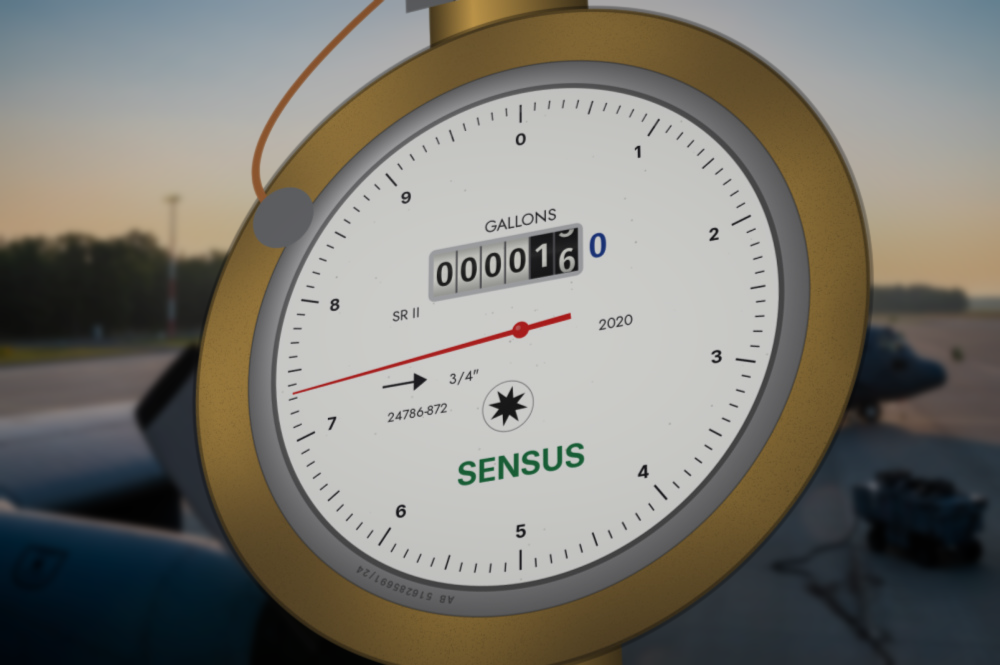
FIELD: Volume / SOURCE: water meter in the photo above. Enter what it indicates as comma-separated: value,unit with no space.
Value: 157.3,gal
